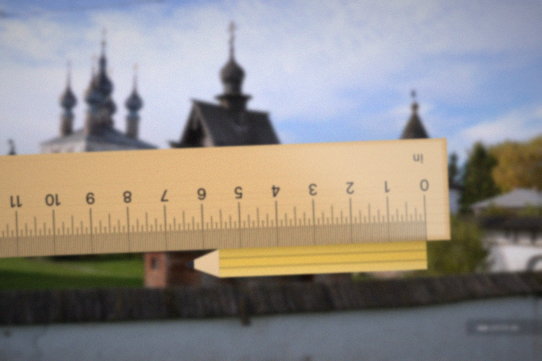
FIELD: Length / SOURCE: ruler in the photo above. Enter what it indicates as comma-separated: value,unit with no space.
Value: 6.5,in
